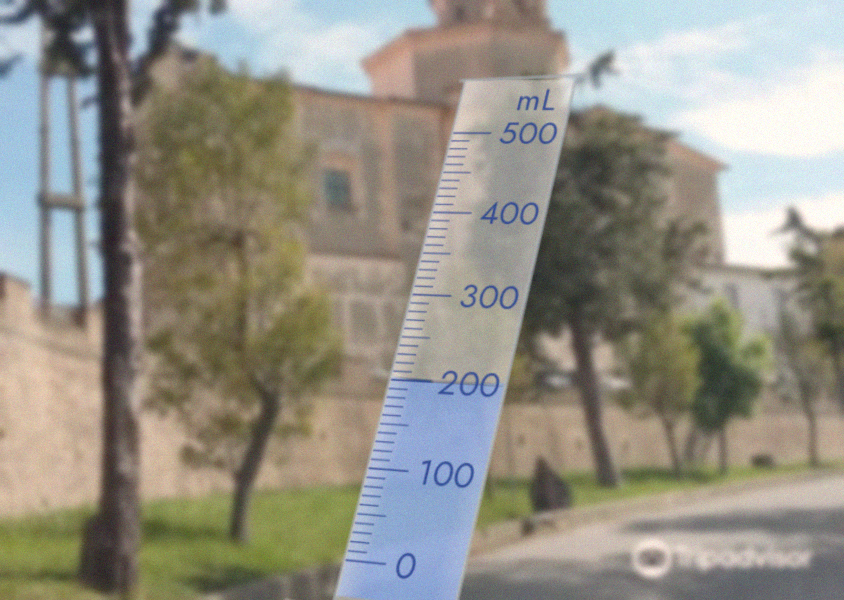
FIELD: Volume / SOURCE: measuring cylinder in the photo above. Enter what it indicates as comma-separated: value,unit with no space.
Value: 200,mL
